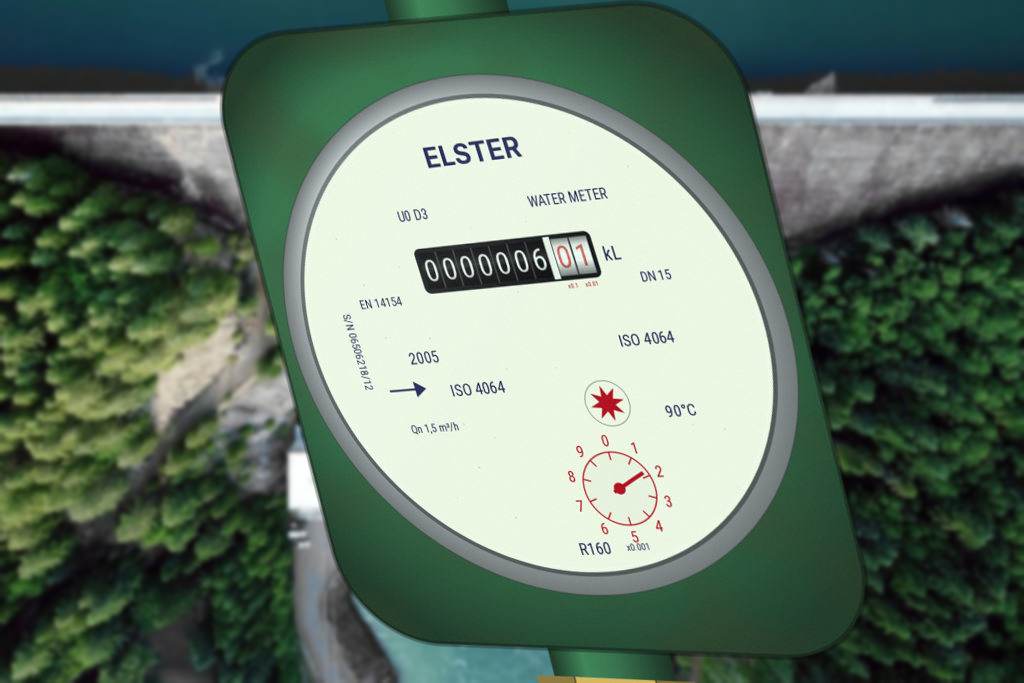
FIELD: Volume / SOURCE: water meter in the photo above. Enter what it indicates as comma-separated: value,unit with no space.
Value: 6.011,kL
